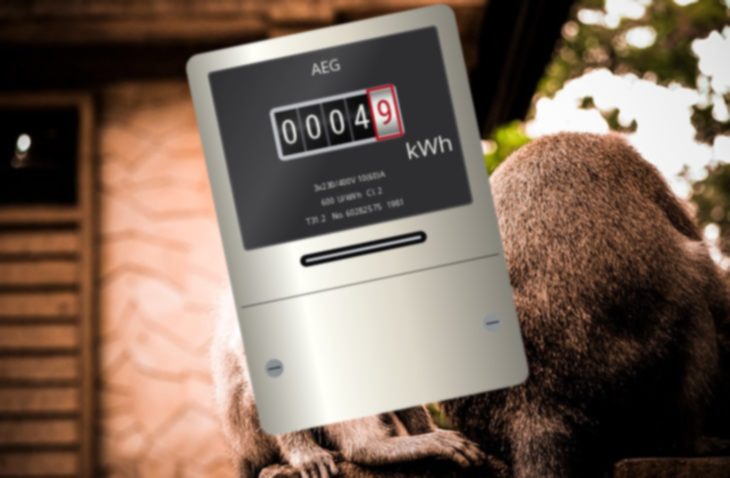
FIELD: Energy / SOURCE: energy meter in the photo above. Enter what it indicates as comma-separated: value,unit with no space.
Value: 4.9,kWh
